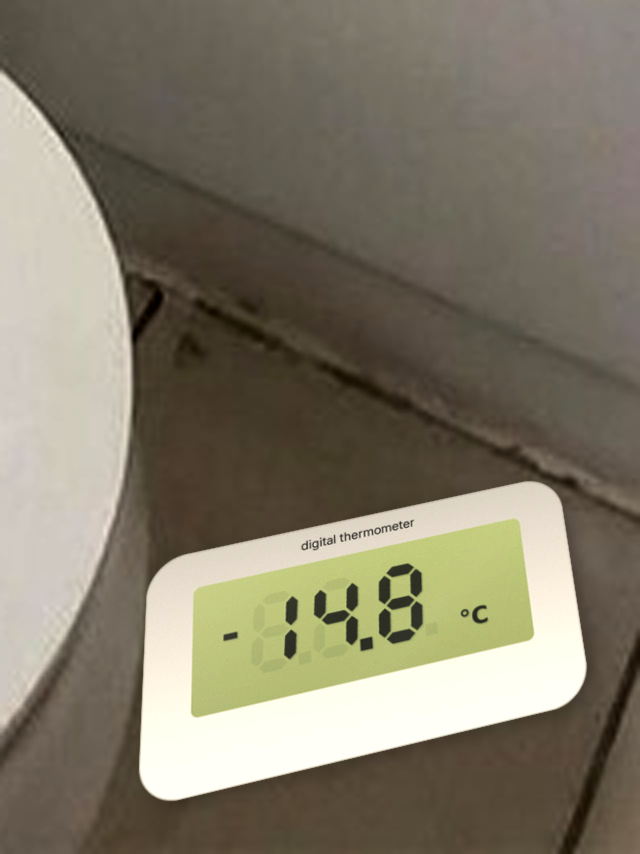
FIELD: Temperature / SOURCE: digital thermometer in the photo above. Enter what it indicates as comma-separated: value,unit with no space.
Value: -14.8,°C
